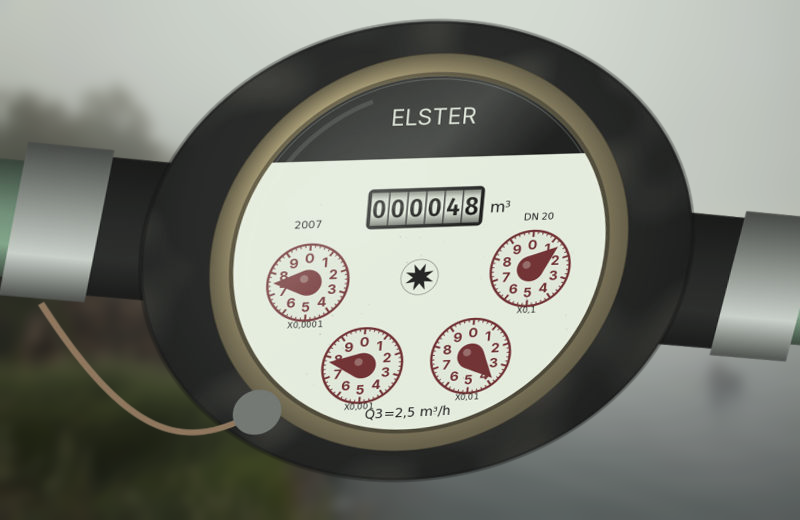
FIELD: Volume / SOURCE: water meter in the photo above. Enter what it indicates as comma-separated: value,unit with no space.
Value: 48.1377,m³
